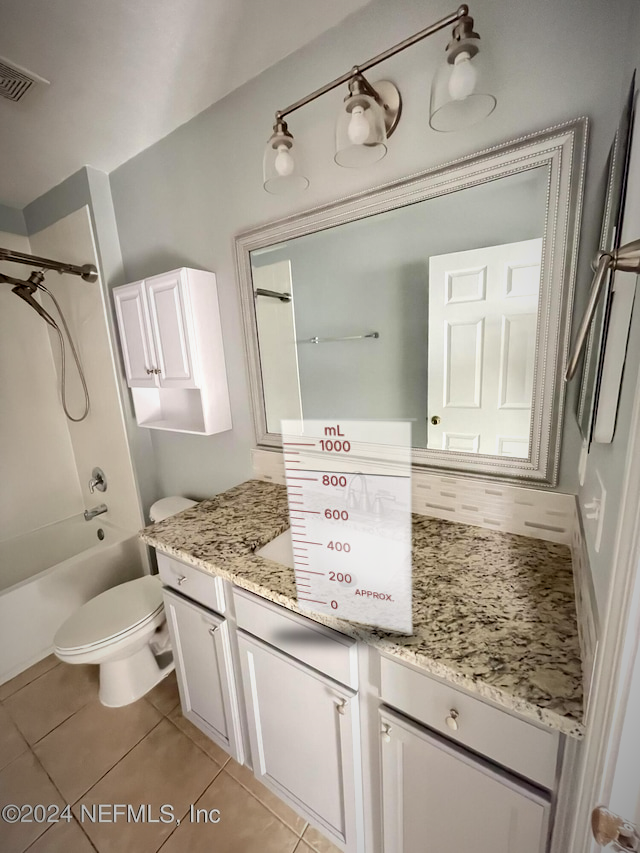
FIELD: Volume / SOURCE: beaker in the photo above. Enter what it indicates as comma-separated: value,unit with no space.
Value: 850,mL
